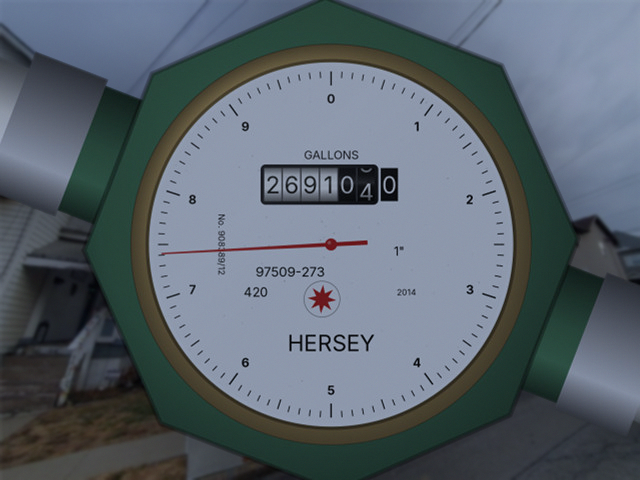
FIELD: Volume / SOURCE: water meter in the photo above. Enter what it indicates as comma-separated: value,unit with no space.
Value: 2691037.4,gal
